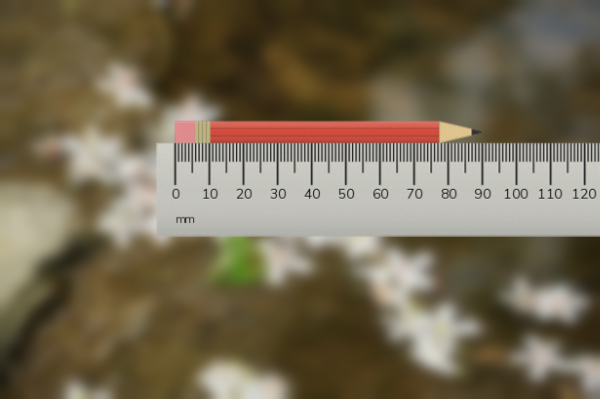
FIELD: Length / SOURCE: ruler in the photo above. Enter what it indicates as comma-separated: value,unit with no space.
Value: 90,mm
